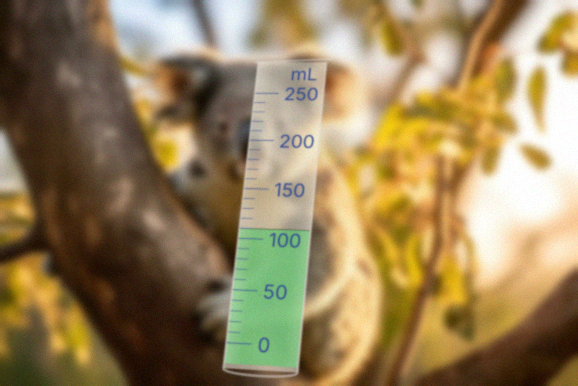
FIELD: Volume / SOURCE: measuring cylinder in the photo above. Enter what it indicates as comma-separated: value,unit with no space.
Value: 110,mL
